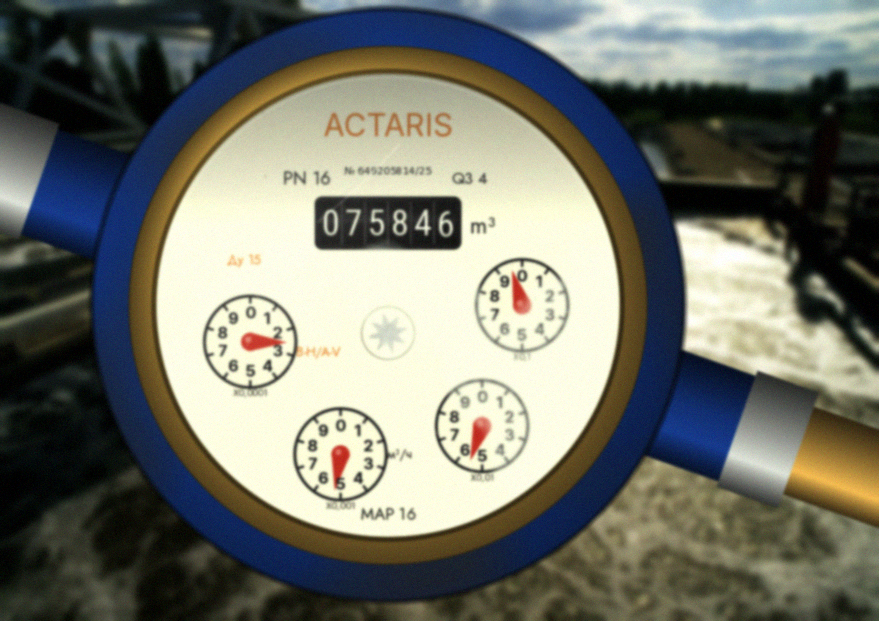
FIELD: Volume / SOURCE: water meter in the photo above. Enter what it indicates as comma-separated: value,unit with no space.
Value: 75845.9552,m³
